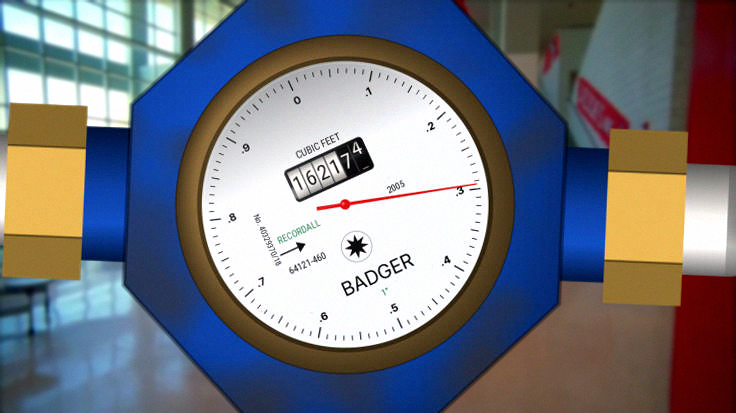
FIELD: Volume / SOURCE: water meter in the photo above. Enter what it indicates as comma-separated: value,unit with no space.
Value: 162174.29,ft³
